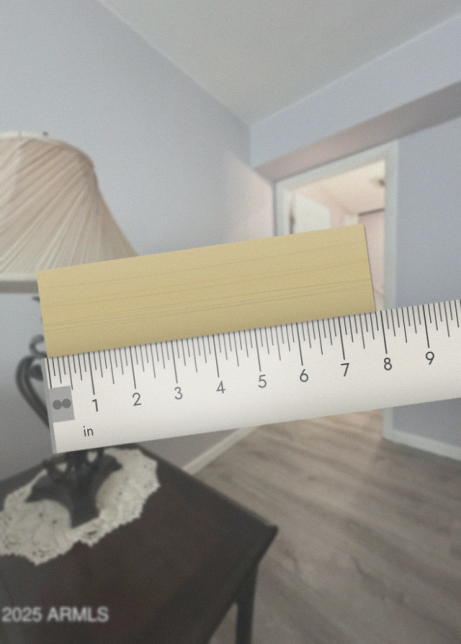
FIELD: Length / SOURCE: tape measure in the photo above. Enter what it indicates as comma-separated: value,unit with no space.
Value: 7.875,in
